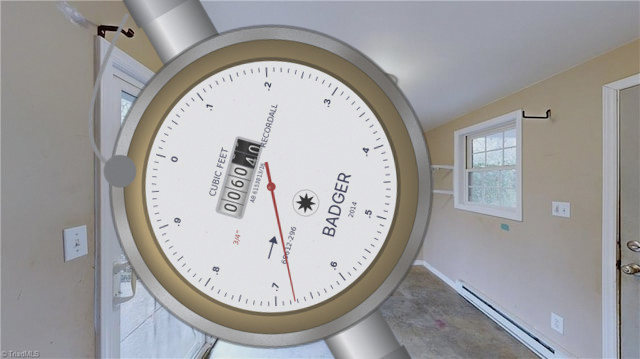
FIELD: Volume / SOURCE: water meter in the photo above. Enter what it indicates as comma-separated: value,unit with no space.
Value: 6039.67,ft³
